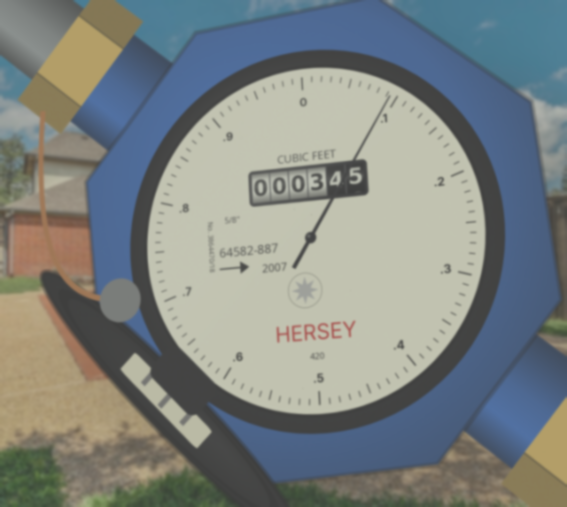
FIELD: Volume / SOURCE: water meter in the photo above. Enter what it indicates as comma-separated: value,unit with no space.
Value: 345.09,ft³
